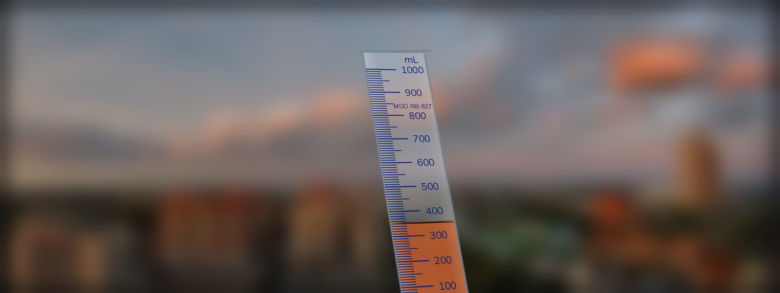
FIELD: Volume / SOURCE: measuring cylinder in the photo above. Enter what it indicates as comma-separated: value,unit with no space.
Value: 350,mL
